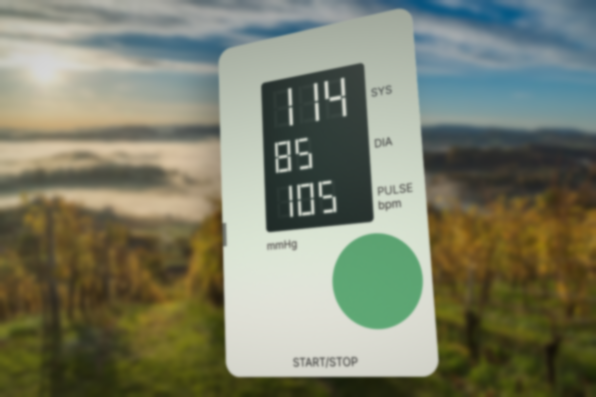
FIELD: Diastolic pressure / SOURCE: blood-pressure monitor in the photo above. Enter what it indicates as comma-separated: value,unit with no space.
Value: 85,mmHg
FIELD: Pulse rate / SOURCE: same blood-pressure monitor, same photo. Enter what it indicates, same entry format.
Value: 105,bpm
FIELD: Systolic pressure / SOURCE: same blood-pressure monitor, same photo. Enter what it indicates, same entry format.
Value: 114,mmHg
